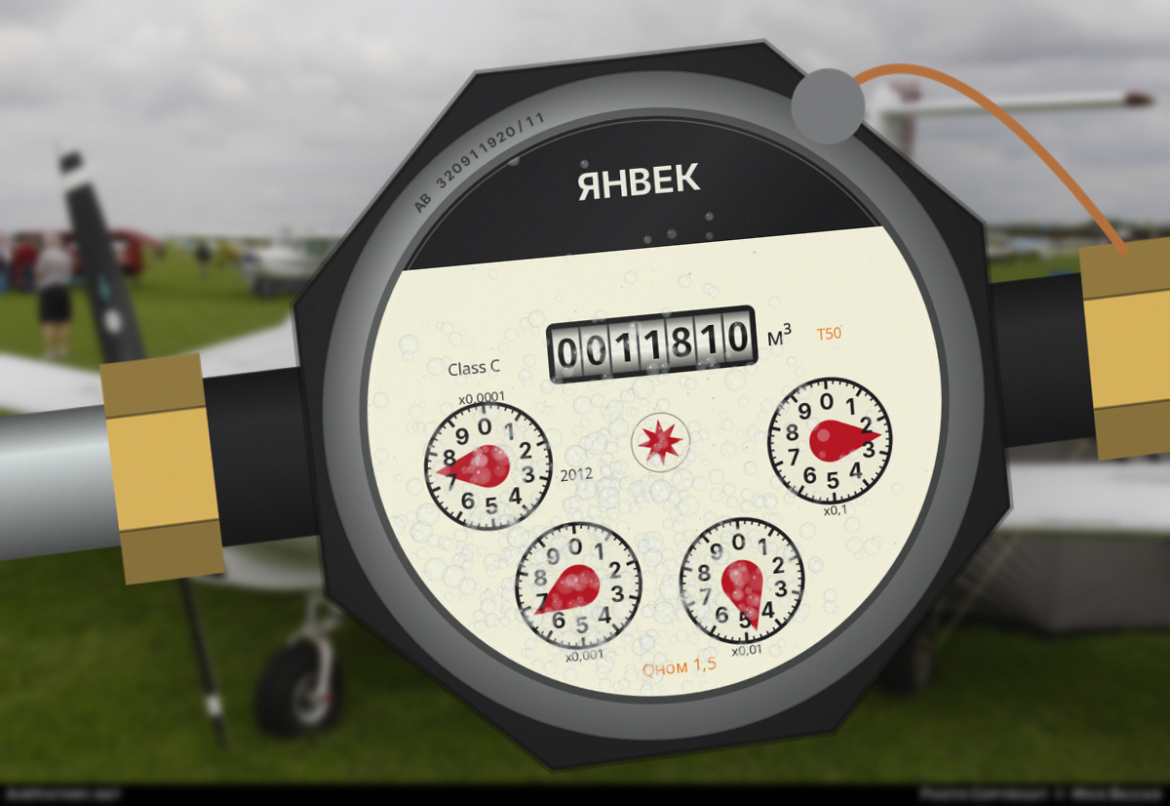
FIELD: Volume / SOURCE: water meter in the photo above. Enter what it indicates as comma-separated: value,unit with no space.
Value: 11810.2467,m³
